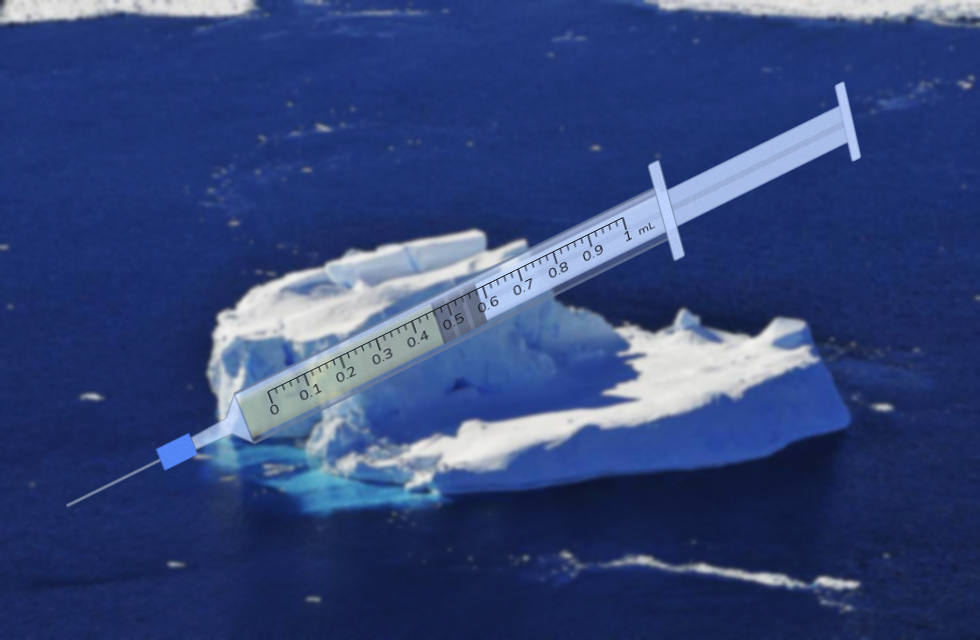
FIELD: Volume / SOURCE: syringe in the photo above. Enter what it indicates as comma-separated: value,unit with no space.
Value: 0.46,mL
